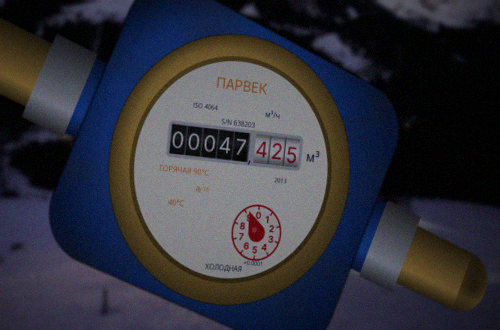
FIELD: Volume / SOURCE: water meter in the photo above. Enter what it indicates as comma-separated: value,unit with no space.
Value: 47.4249,m³
